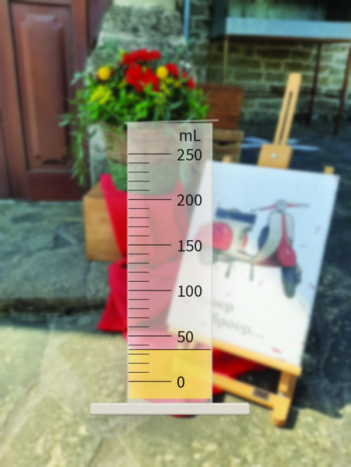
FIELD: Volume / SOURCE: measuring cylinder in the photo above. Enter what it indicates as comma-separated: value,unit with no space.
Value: 35,mL
